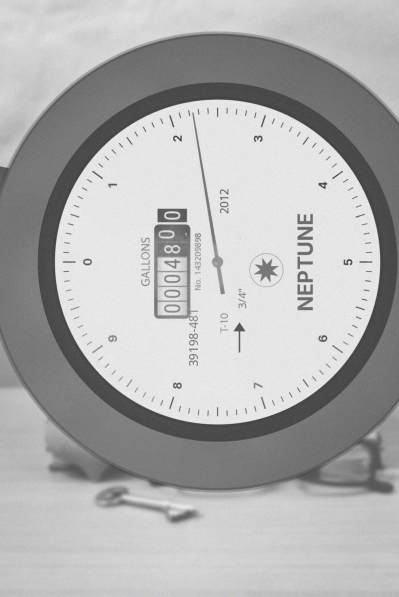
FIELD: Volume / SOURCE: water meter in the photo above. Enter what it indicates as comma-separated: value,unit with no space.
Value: 4802.2,gal
